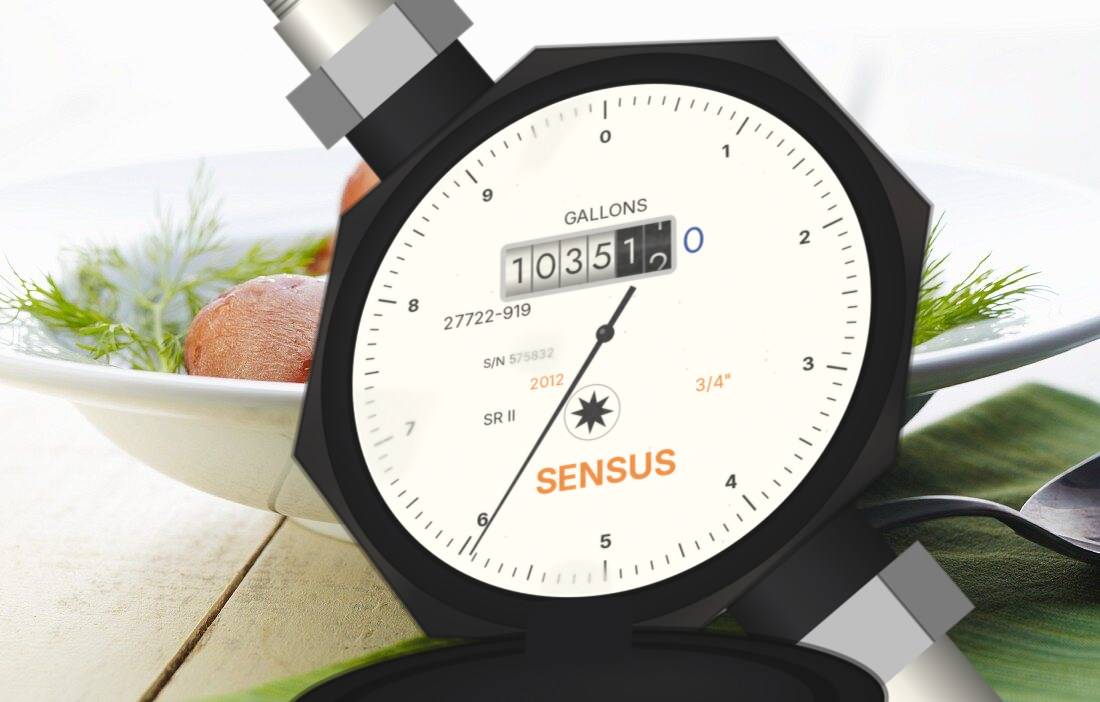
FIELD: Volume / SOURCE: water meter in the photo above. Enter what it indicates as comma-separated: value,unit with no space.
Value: 1035115.9,gal
